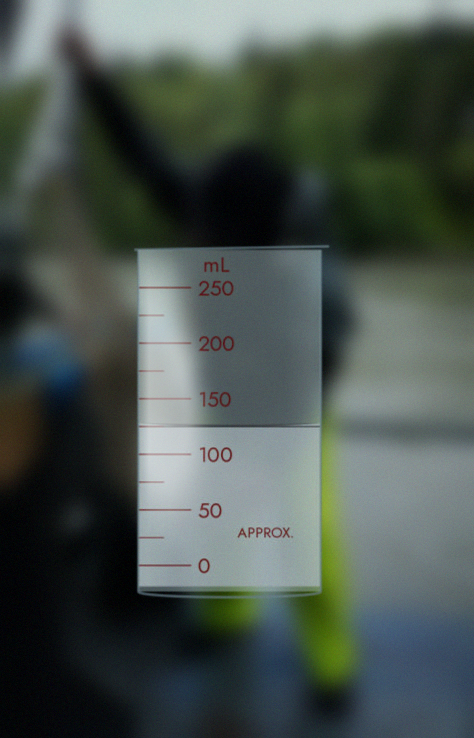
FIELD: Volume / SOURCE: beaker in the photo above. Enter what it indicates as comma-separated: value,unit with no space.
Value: 125,mL
